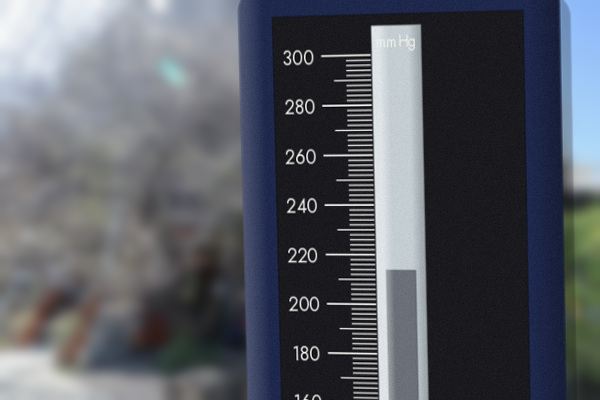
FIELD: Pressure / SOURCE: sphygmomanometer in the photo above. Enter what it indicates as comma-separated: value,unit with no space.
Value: 214,mmHg
